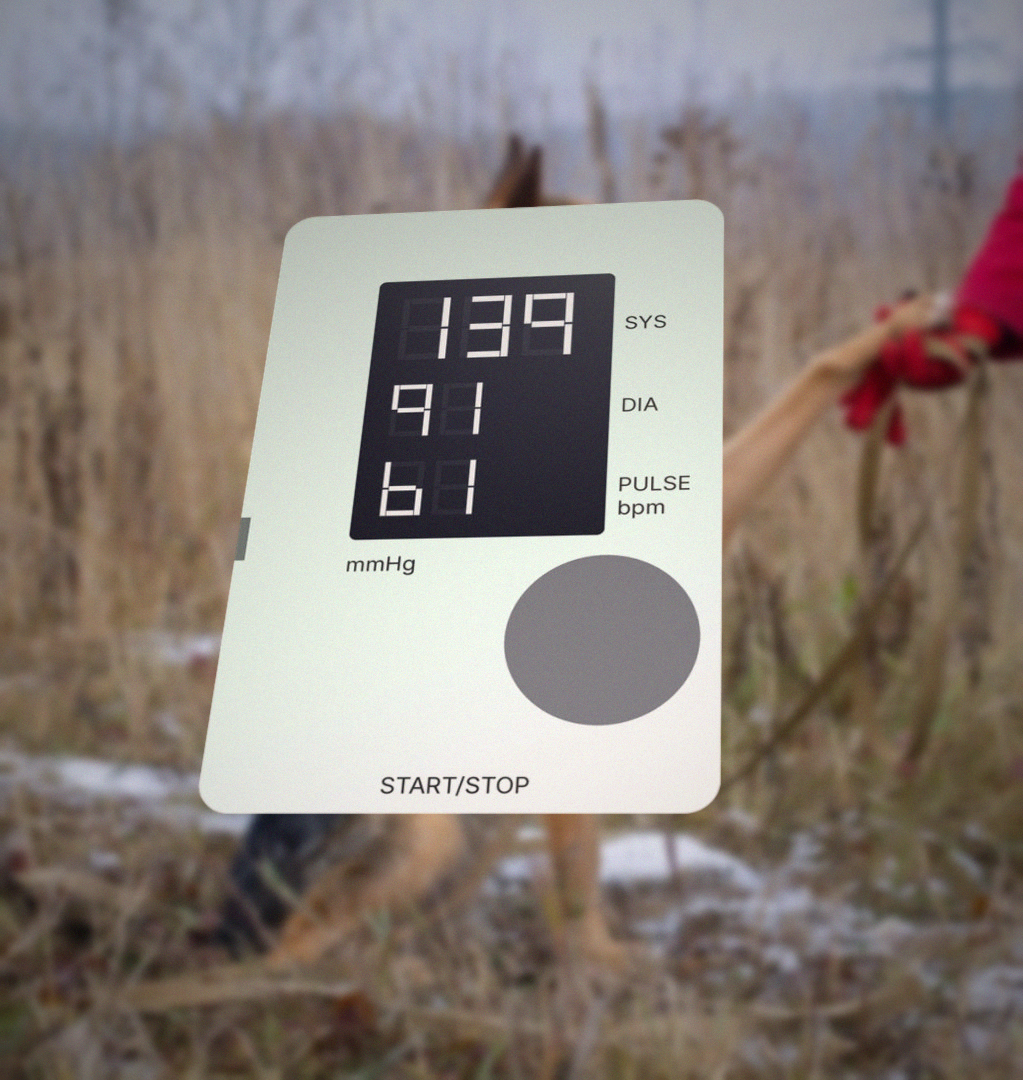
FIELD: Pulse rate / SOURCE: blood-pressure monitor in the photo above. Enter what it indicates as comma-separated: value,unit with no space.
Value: 61,bpm
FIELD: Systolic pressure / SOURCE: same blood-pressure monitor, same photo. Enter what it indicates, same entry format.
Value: 139,mmHg
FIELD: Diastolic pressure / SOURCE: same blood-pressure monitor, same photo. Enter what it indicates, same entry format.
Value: 91,mmHg
